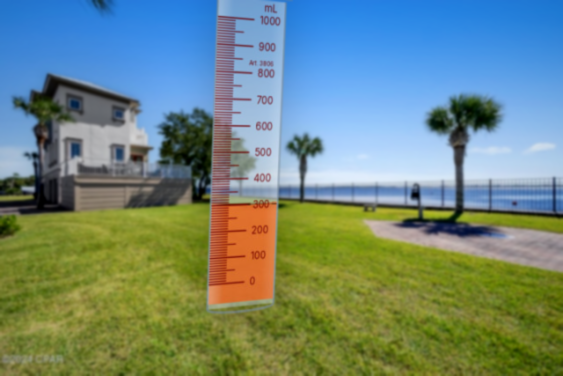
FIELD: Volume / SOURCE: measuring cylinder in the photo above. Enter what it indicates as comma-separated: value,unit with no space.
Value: 300,mL
